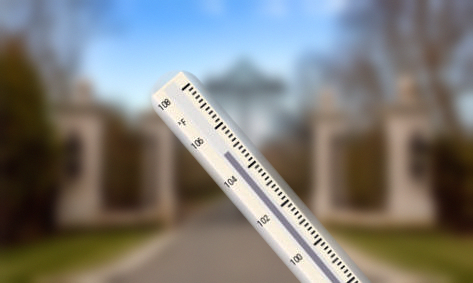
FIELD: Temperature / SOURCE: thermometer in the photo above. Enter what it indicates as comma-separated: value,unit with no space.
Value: 105,°F
